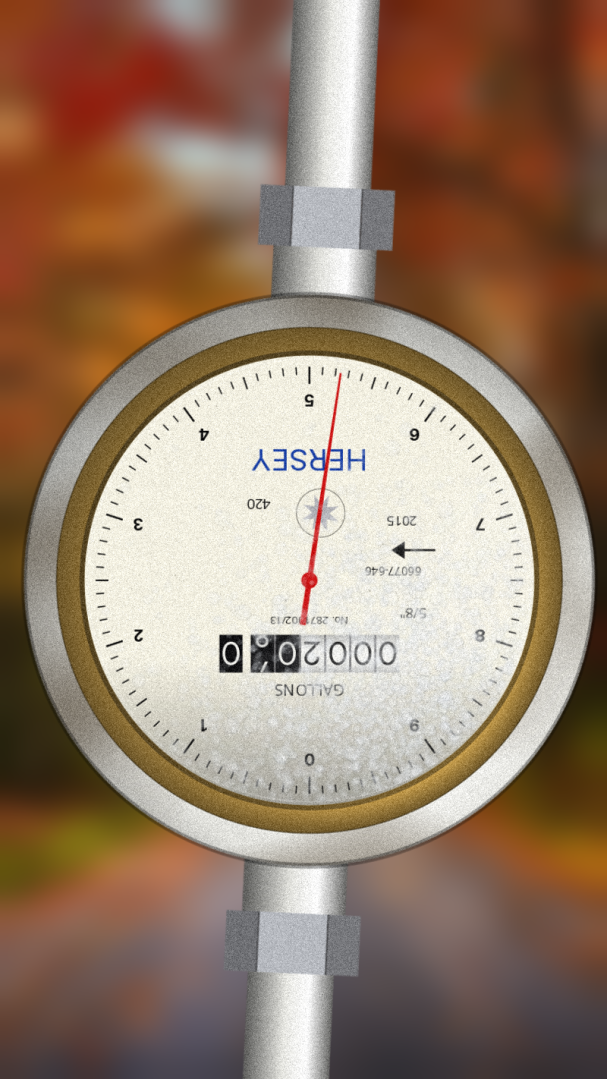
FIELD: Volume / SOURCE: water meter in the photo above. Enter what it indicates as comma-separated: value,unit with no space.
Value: 2075.2,gal
